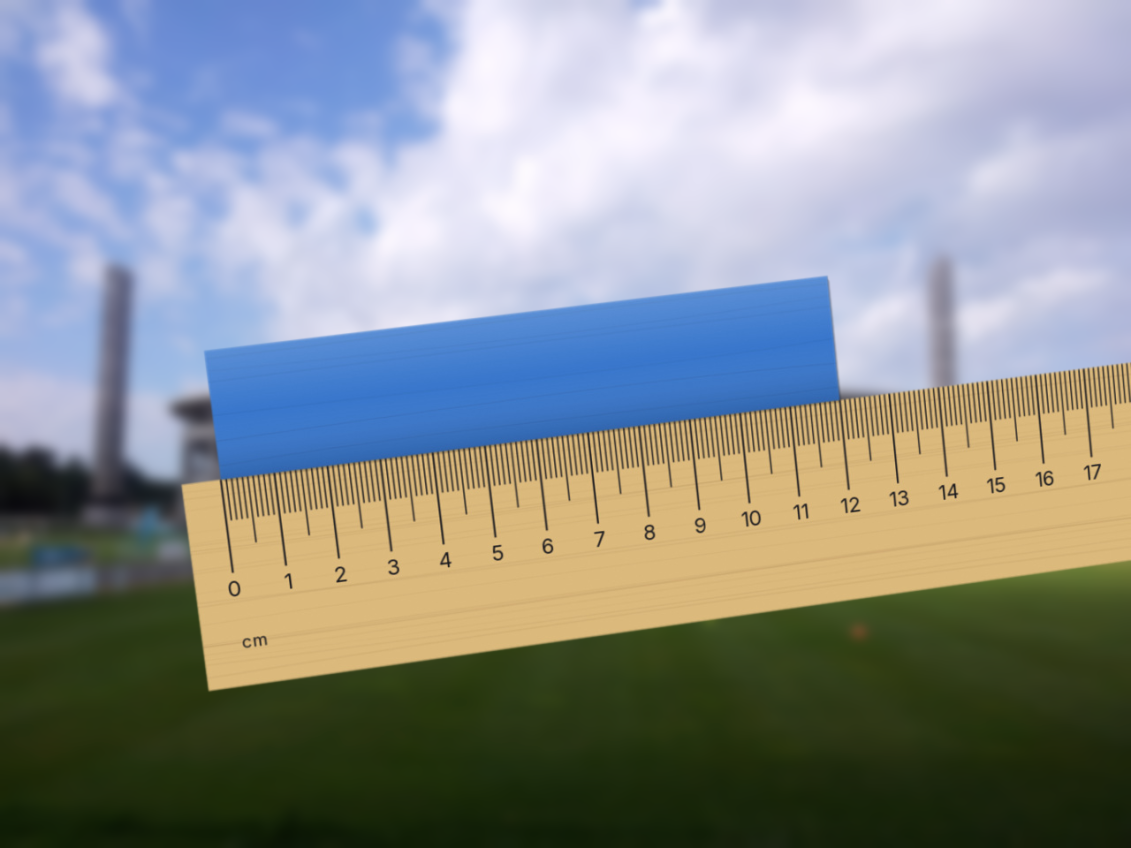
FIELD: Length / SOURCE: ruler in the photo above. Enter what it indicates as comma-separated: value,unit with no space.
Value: 12,cm
